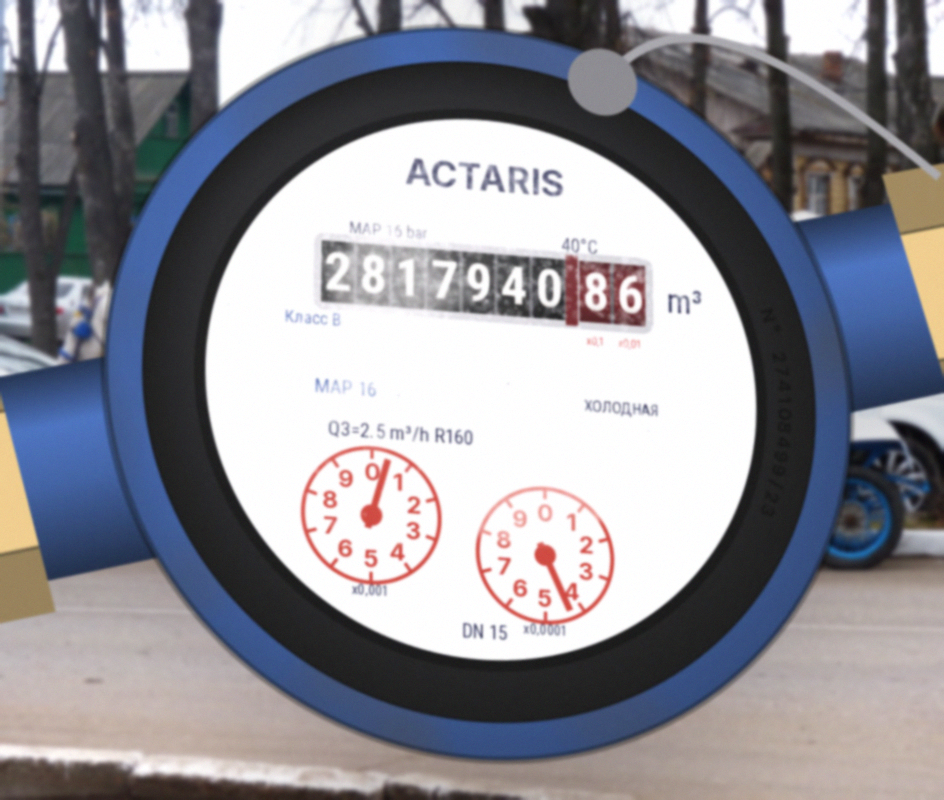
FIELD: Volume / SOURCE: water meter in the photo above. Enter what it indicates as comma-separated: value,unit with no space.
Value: 2817940.8604,m³
